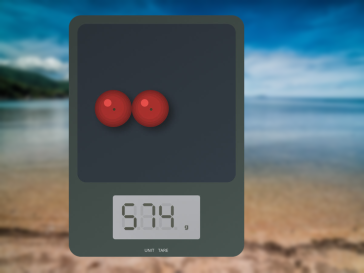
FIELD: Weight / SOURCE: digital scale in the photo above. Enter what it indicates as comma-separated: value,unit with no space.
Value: 574,g
